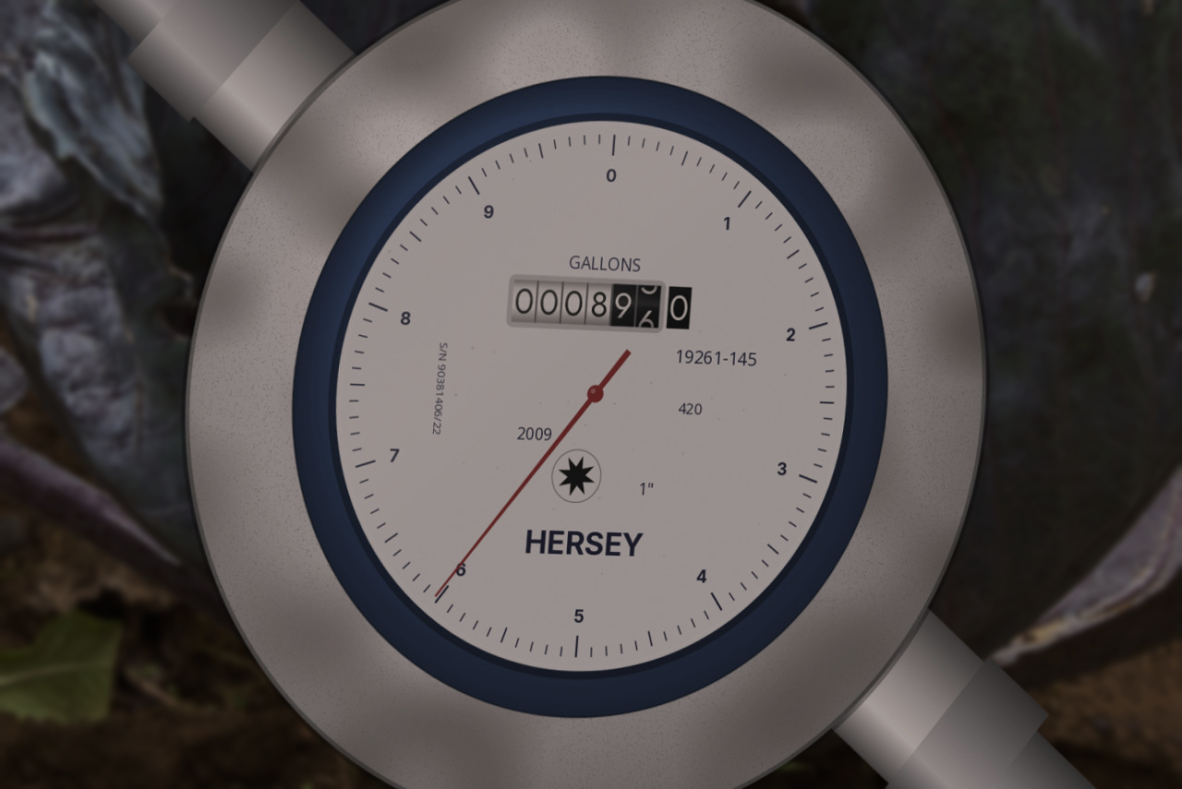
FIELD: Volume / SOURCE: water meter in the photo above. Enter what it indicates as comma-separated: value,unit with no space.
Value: 8956.0,gal
